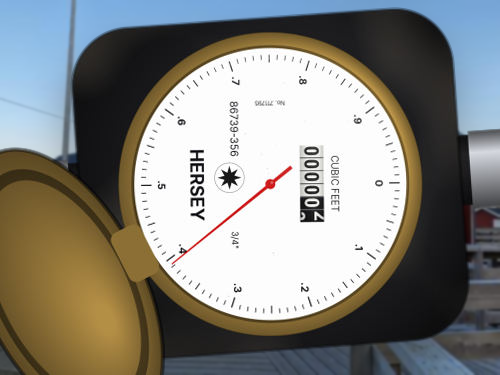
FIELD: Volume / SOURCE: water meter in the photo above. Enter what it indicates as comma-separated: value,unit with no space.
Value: 2.39,ft³
